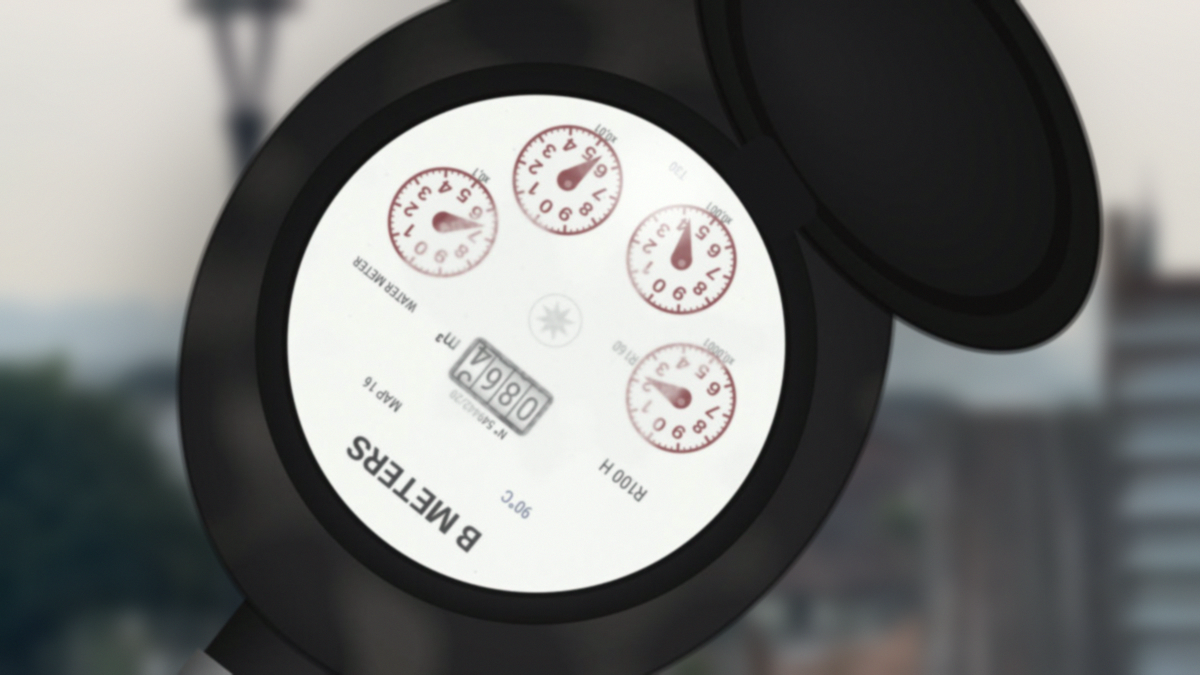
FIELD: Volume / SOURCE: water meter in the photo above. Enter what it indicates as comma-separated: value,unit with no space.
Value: 863.6542,m³
